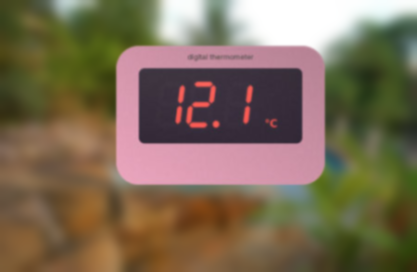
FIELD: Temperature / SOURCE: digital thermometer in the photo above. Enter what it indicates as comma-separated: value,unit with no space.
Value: 12.1,°C
